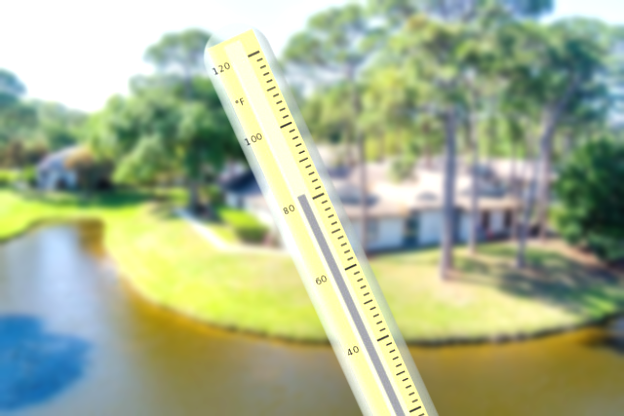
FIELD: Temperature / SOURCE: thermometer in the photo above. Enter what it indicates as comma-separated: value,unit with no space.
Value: 82,°F
